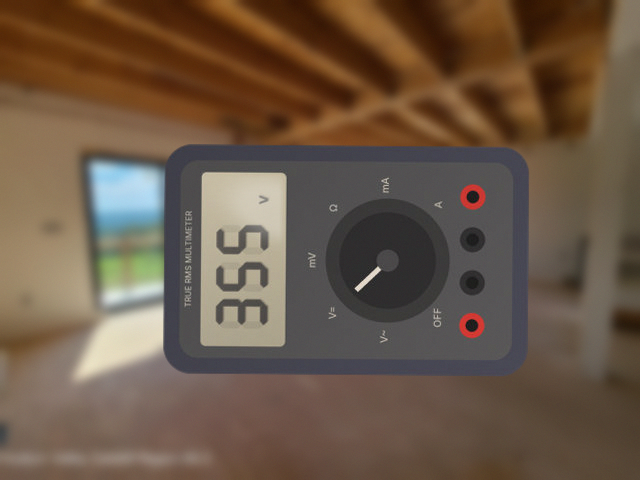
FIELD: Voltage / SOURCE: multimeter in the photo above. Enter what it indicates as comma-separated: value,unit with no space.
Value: 355,V
